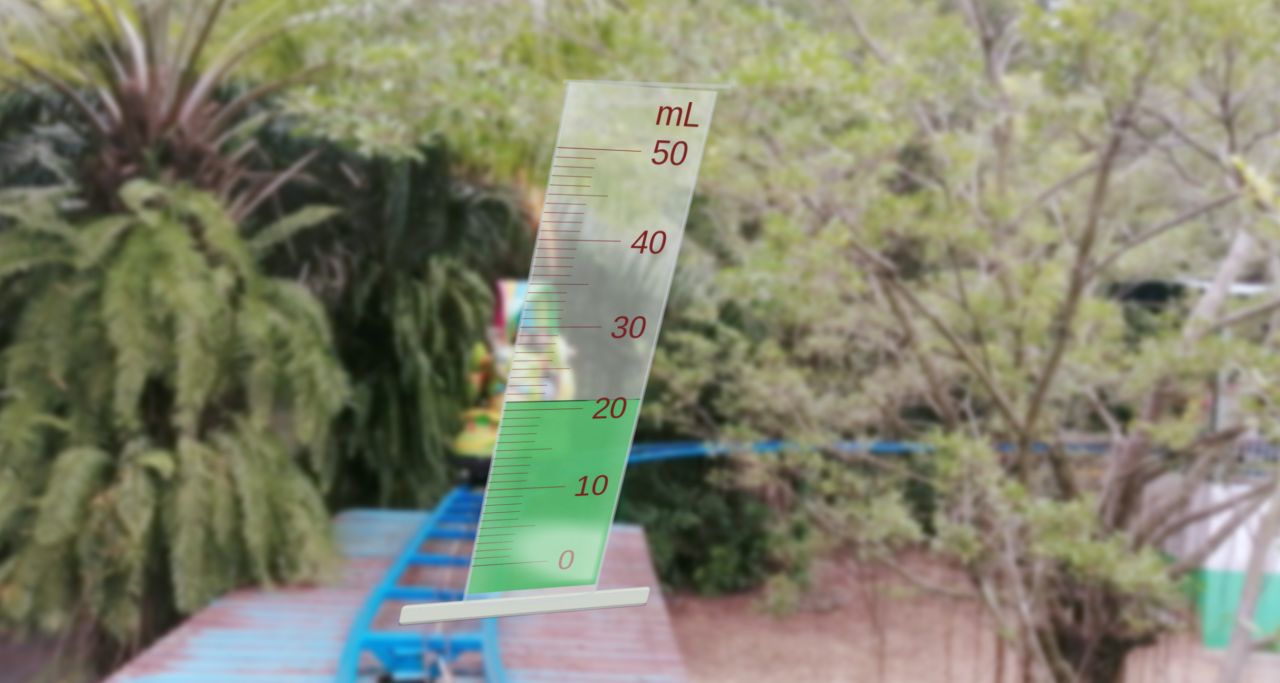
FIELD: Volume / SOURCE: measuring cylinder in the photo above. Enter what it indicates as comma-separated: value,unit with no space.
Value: 21,mL
